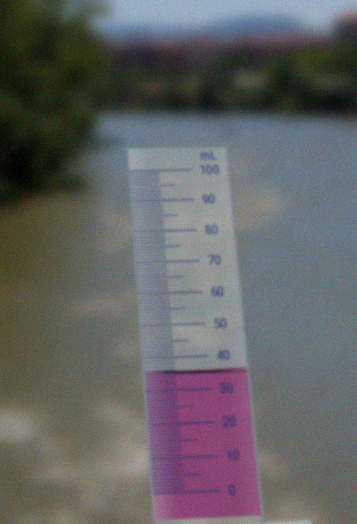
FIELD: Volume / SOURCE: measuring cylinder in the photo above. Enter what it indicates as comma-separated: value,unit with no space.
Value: 35,mL
